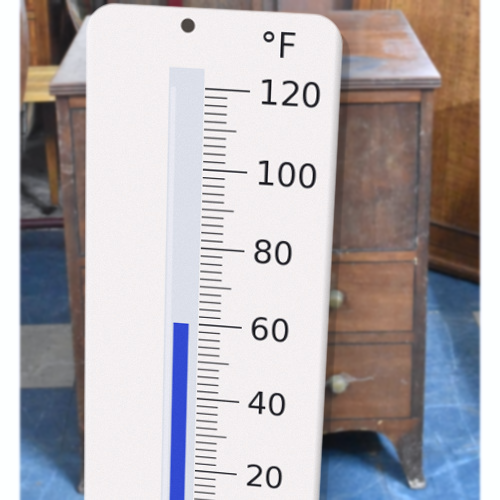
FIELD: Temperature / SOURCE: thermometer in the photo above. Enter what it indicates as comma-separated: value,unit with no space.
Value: 60,°F
